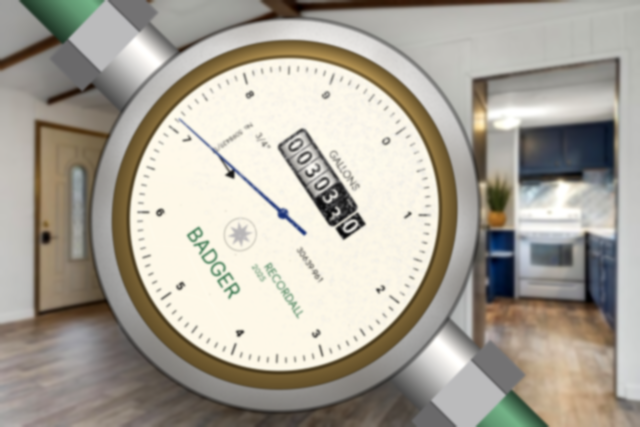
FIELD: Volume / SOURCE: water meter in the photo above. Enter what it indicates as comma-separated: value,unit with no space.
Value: 30327.1,gal
